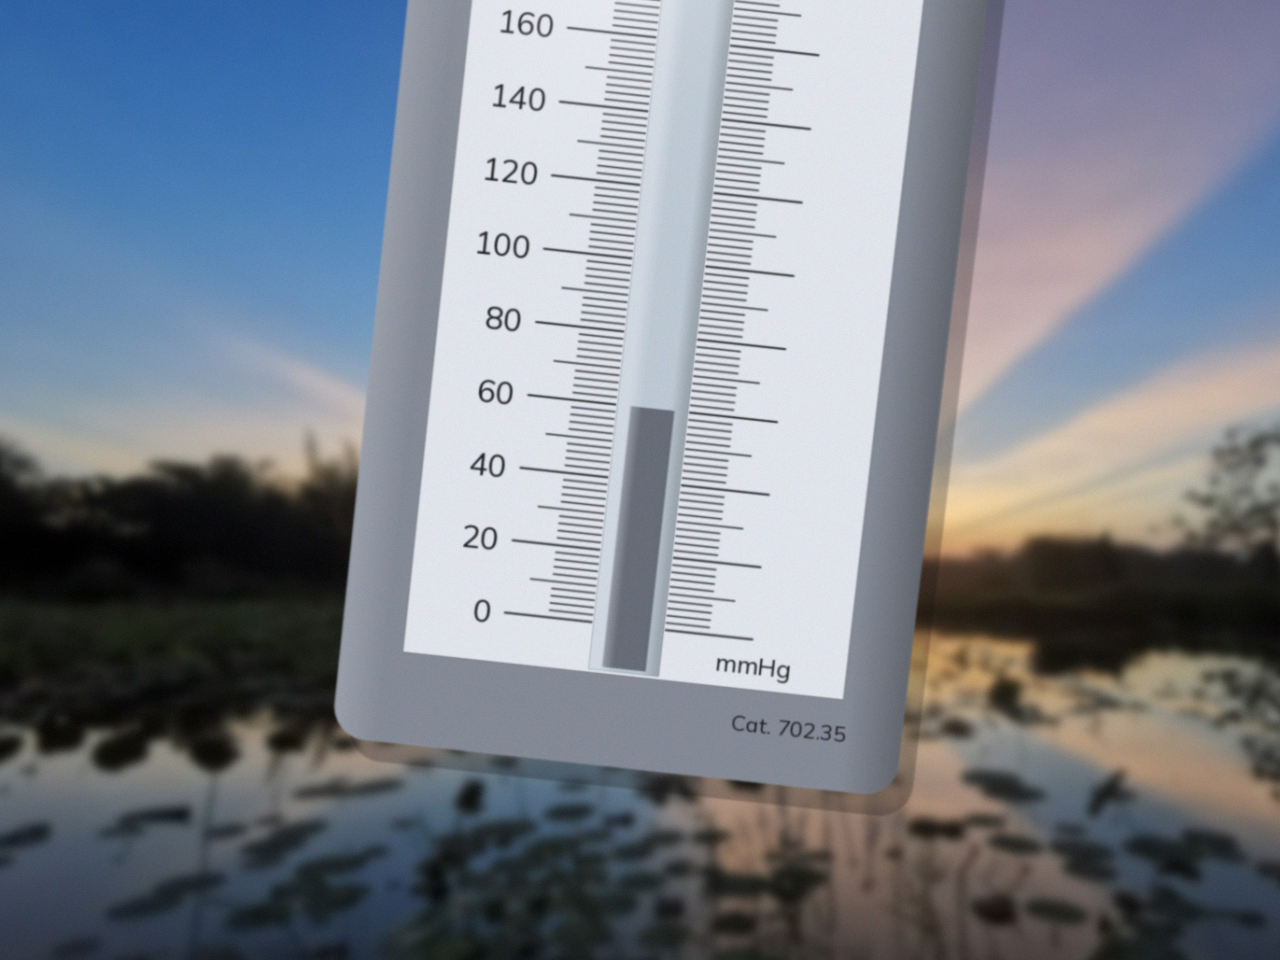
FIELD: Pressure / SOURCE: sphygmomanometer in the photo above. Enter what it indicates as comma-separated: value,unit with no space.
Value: 60,mmHg
